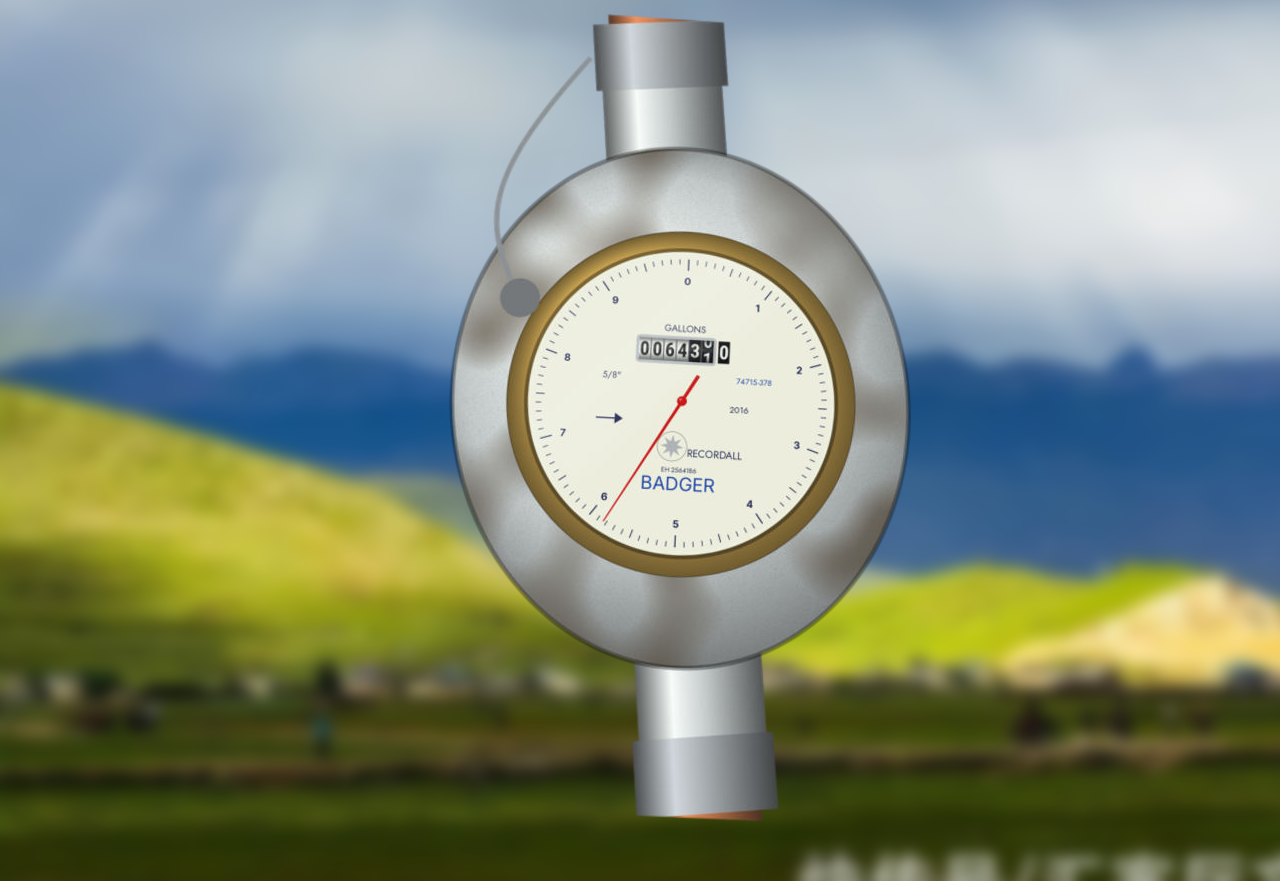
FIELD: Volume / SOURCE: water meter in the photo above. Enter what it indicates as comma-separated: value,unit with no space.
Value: 64305.8,gal
